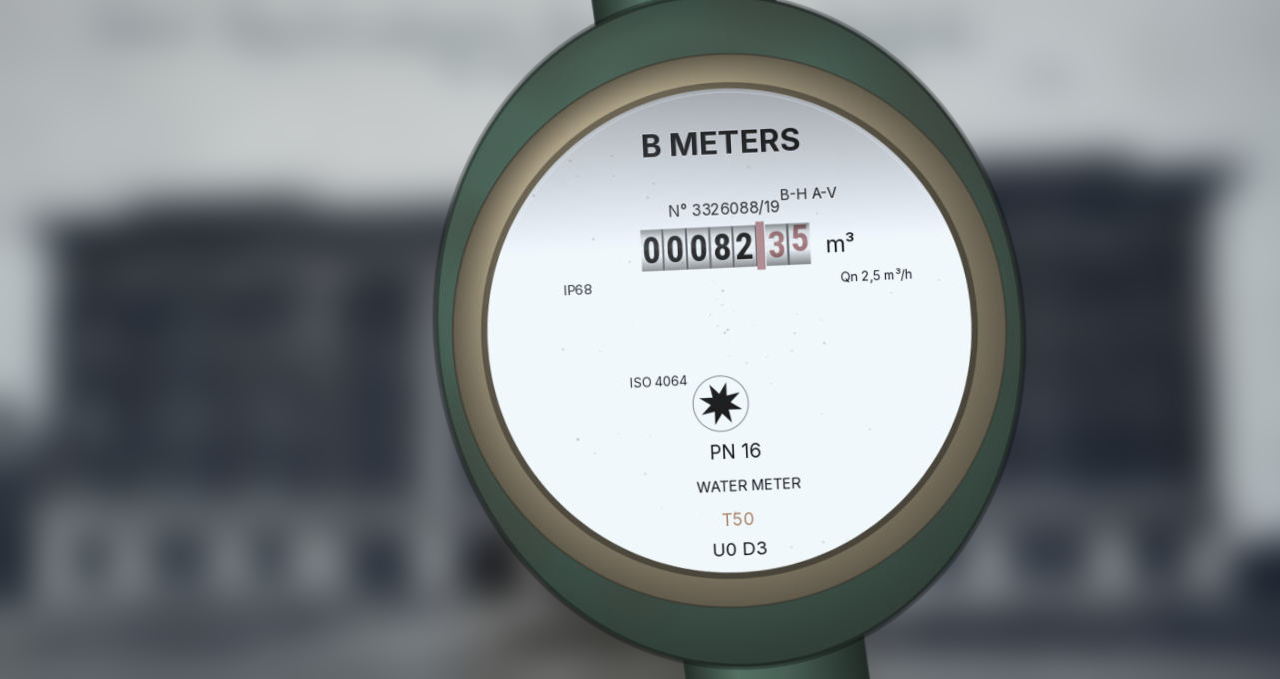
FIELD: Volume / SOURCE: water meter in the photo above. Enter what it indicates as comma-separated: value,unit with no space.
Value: 82.35,m³
